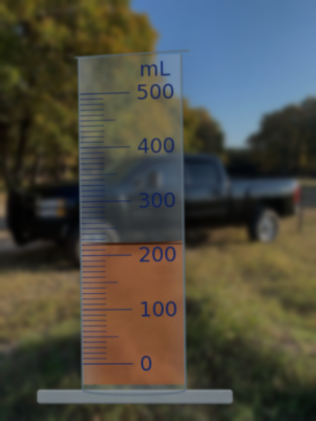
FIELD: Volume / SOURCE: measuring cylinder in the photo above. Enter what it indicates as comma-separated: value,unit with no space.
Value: 220,mL
